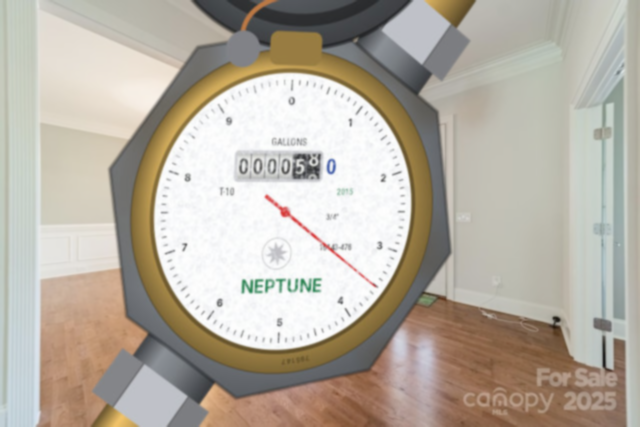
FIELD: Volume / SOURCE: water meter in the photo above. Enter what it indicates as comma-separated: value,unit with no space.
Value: 583.5,gal
